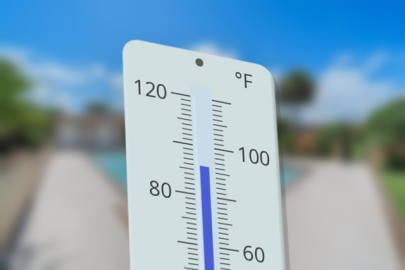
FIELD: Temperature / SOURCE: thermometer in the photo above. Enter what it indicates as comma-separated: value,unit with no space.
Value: 92,°F
